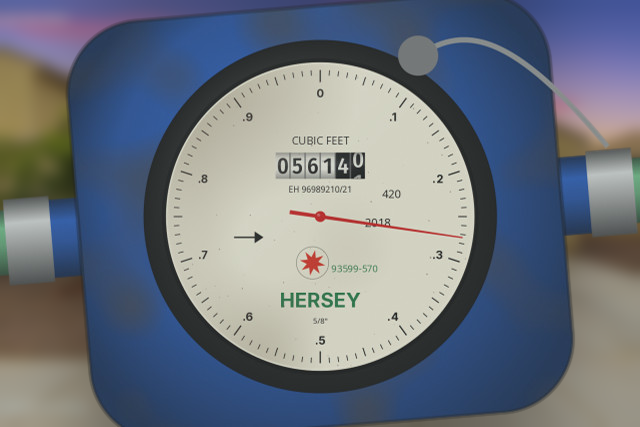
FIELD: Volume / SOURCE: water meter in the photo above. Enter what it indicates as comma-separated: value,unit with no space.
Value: 56140.27,ft³
